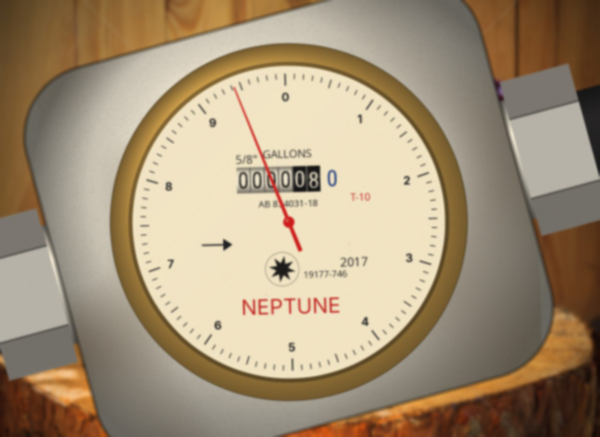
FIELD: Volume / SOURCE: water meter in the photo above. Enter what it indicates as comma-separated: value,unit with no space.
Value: 79.4,gal
